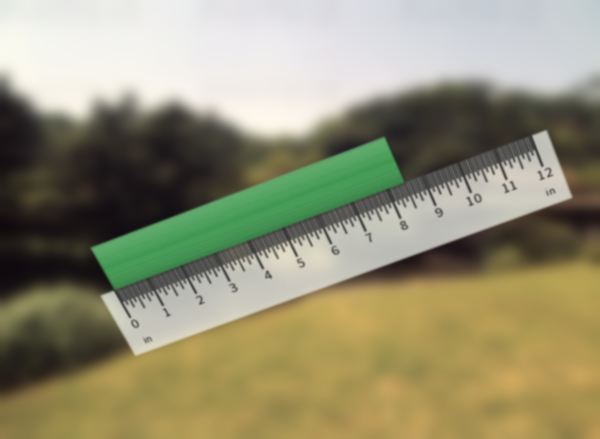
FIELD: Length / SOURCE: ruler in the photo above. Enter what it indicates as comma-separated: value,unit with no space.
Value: 8.5,in
